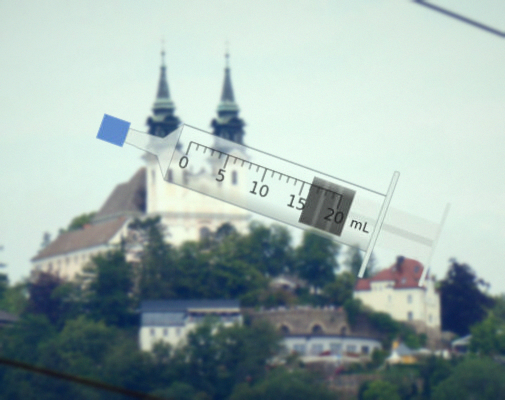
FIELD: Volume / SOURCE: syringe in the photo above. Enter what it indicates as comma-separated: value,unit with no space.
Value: 16,mL
